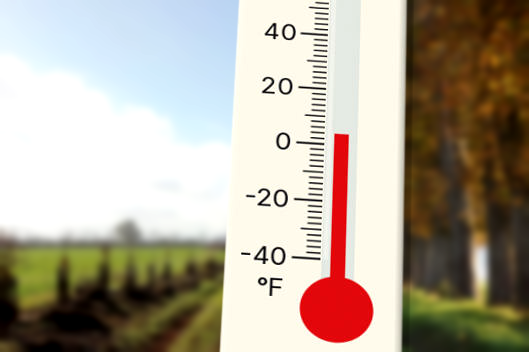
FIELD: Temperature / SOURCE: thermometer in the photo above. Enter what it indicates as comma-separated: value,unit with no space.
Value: 4,°F
